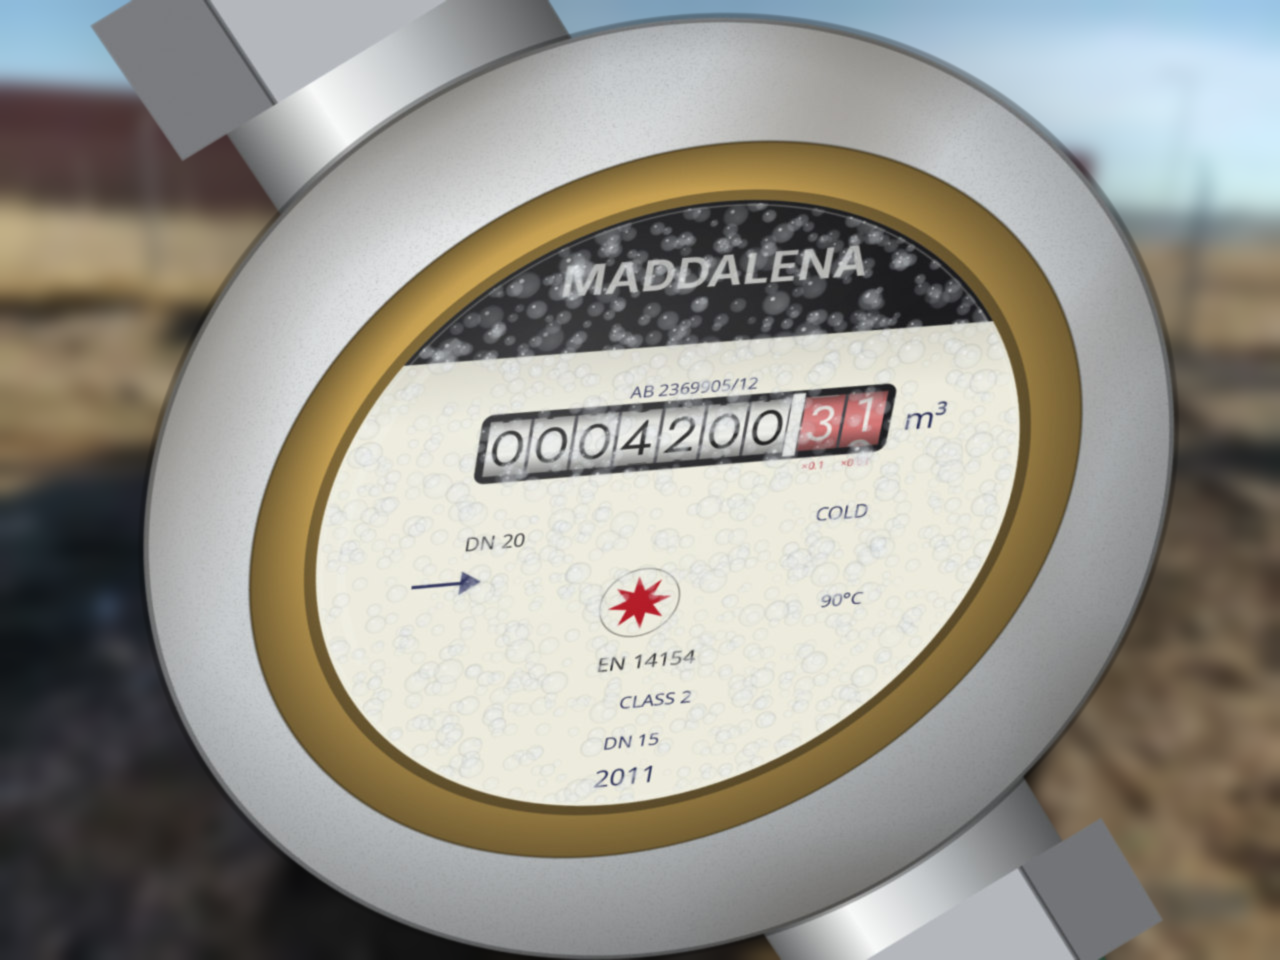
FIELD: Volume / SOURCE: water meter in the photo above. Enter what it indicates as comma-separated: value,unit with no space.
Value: 4200.31,m³
